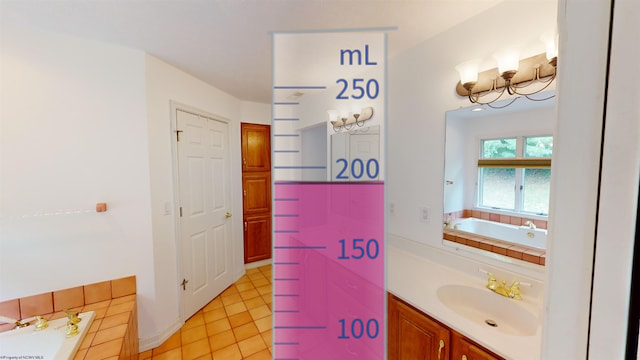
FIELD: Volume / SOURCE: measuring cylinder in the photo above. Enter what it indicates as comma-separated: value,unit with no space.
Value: 190,mL
